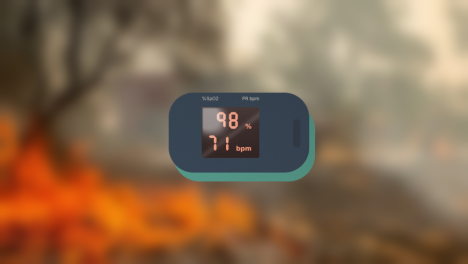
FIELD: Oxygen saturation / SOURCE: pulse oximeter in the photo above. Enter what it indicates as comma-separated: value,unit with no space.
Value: 98,%
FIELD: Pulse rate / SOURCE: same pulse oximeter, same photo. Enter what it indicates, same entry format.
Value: 71,bpm
